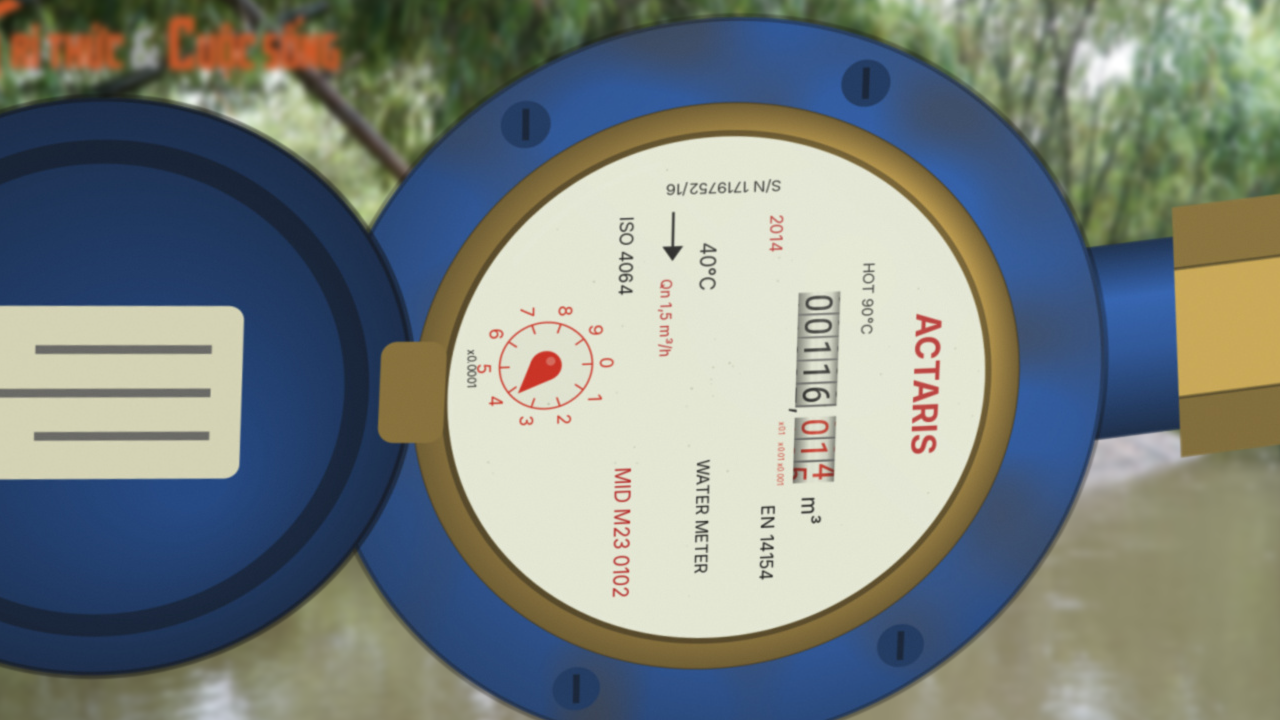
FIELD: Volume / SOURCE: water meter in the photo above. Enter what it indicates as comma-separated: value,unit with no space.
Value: 116.0143,m³
